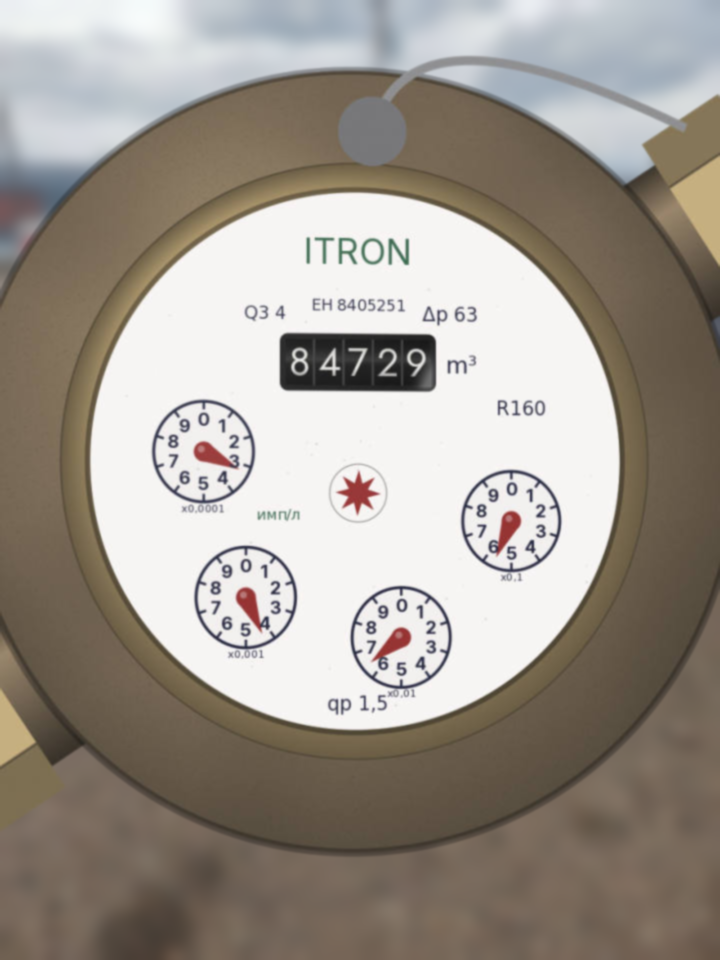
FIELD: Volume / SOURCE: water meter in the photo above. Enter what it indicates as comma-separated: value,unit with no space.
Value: 84729.5643,m³
